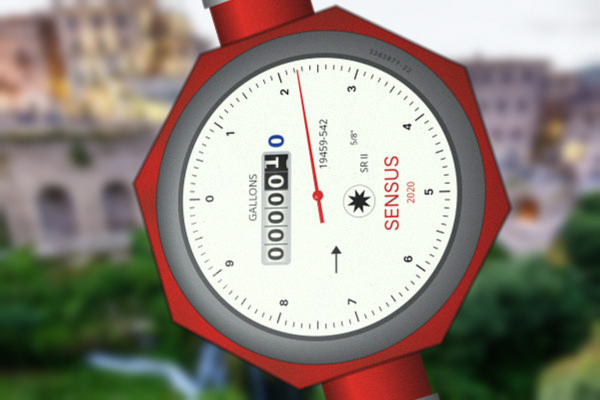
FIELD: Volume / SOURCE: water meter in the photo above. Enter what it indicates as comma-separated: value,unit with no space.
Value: 12.2,gal
